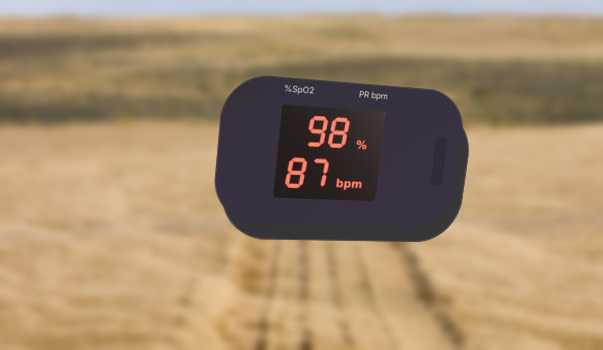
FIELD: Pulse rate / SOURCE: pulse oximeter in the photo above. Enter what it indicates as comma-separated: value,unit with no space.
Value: 87,bpm
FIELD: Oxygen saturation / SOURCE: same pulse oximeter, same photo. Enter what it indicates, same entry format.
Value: 98,%
